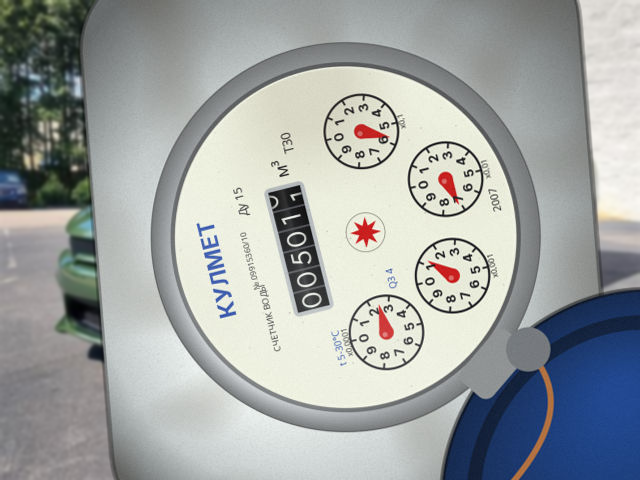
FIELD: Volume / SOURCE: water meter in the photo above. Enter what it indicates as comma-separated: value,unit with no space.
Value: 5010.5712,m³
